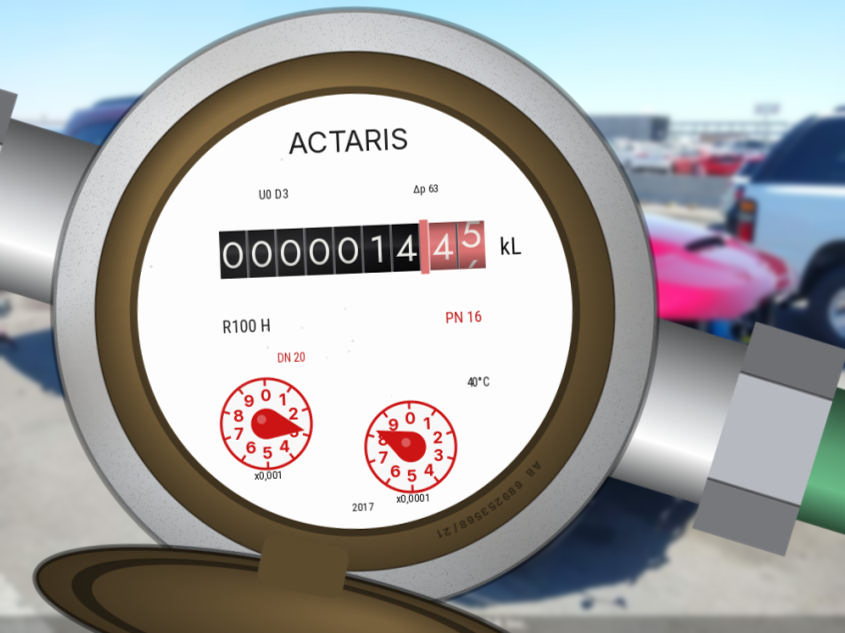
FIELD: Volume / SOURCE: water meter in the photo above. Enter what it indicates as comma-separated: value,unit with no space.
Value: 14.4528,kL
